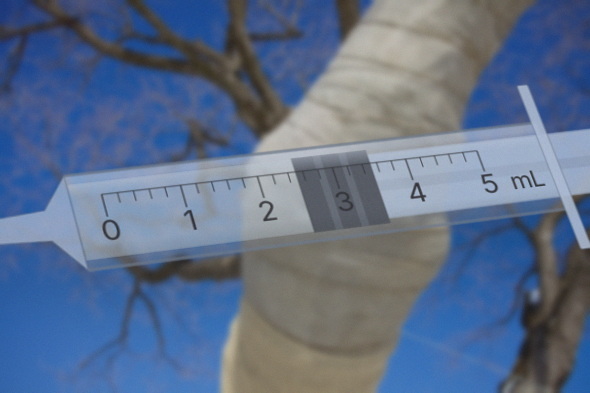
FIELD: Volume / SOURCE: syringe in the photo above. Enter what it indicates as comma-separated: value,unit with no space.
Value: 2.5,mL
